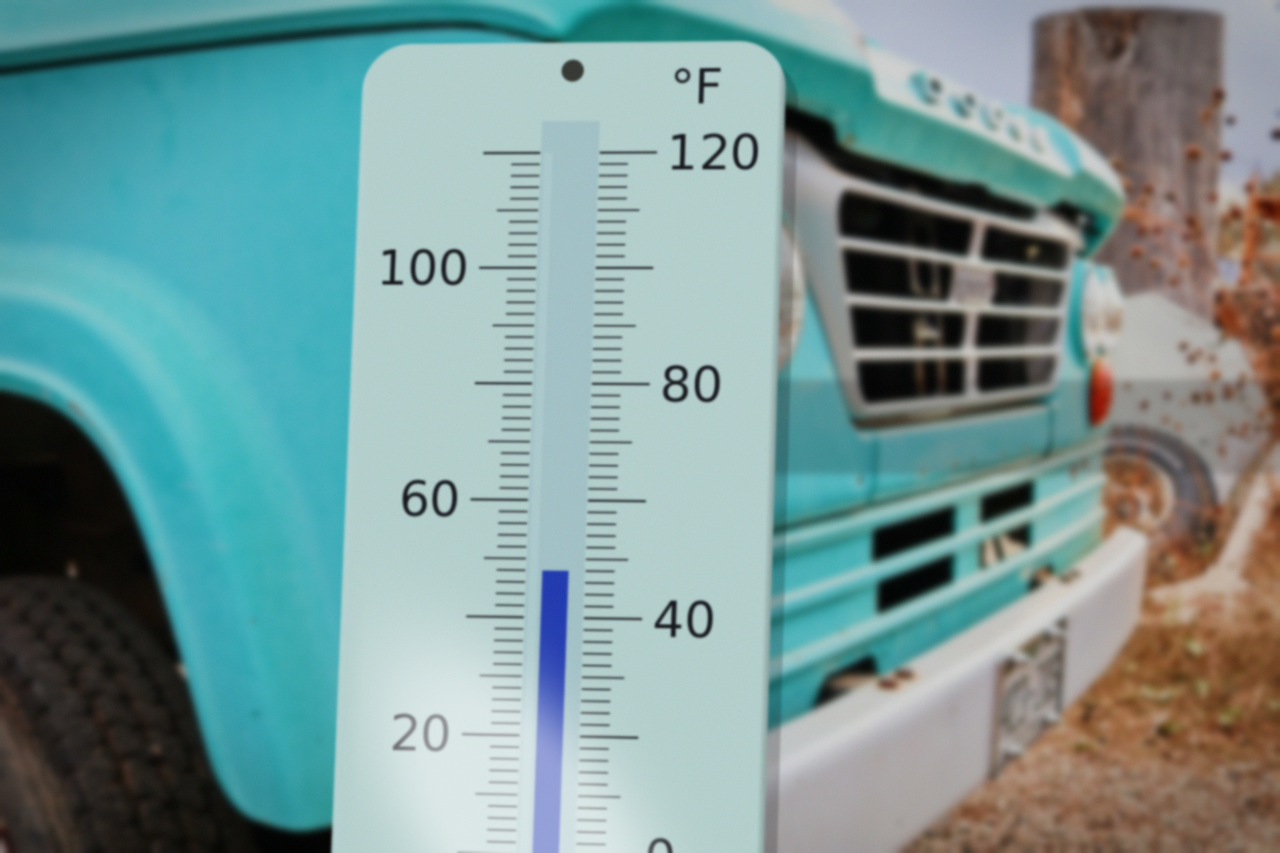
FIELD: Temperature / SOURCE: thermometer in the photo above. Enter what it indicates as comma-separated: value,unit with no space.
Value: 48,°F
